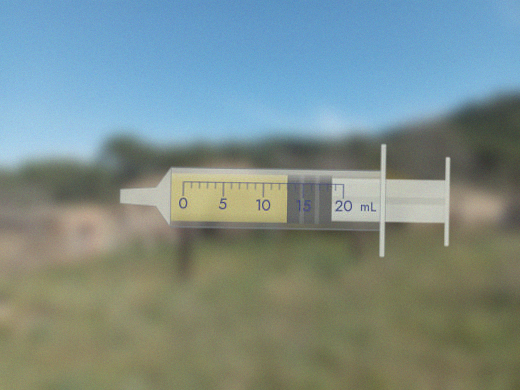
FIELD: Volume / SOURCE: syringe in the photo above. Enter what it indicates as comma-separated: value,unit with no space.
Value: 13,mL
